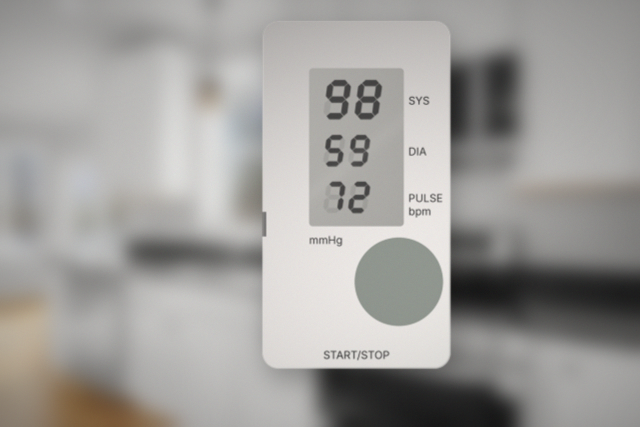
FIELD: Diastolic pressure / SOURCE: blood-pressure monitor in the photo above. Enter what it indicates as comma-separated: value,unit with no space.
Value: 59,mmHg
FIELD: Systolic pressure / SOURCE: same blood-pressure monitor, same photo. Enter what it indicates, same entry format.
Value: 98,mmHg
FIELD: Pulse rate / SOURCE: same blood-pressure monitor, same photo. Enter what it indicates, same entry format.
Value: 72,bpm
